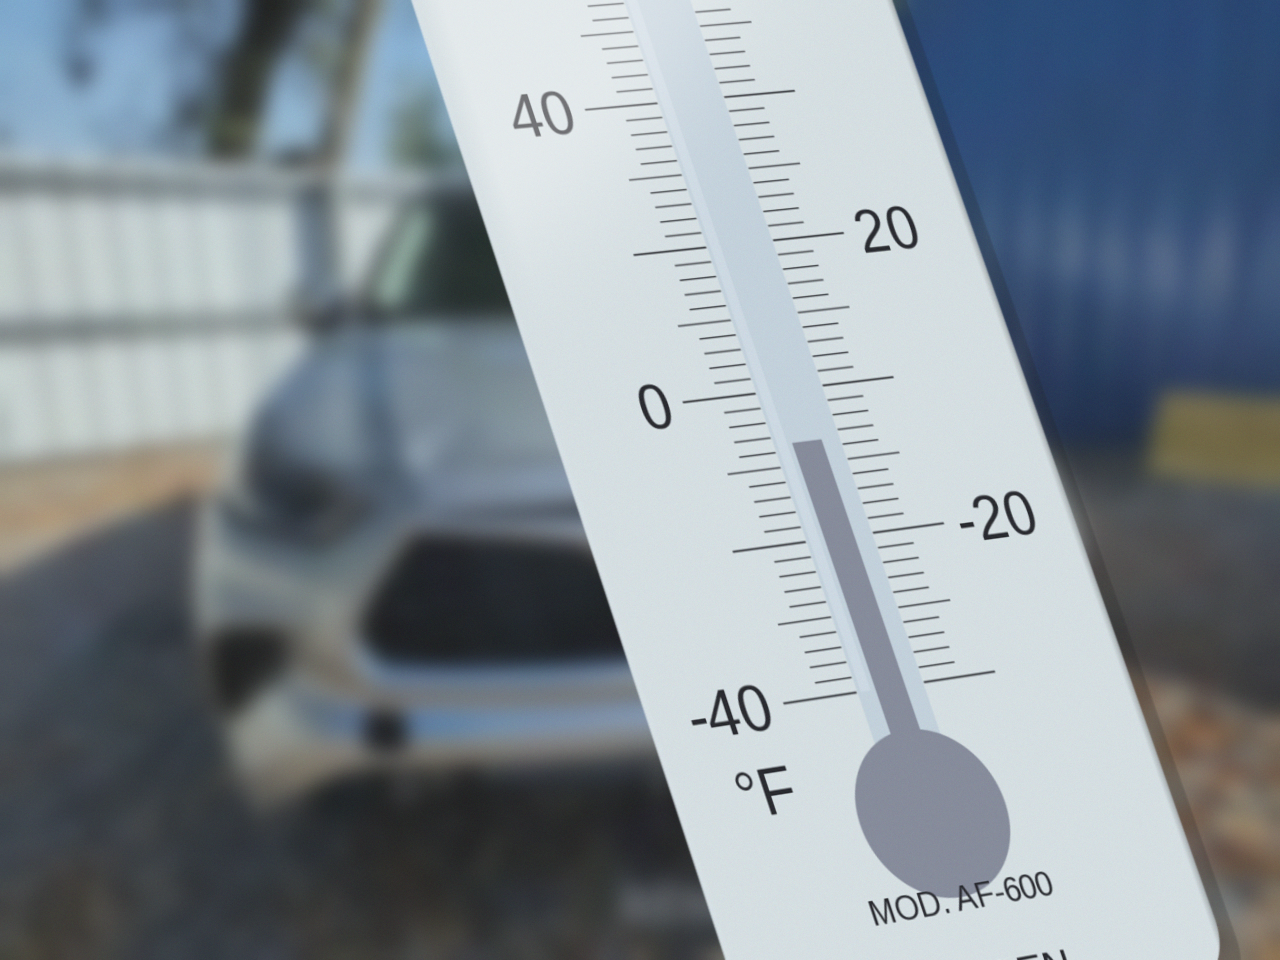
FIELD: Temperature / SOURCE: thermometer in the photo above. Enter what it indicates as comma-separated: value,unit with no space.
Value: -7,°F
